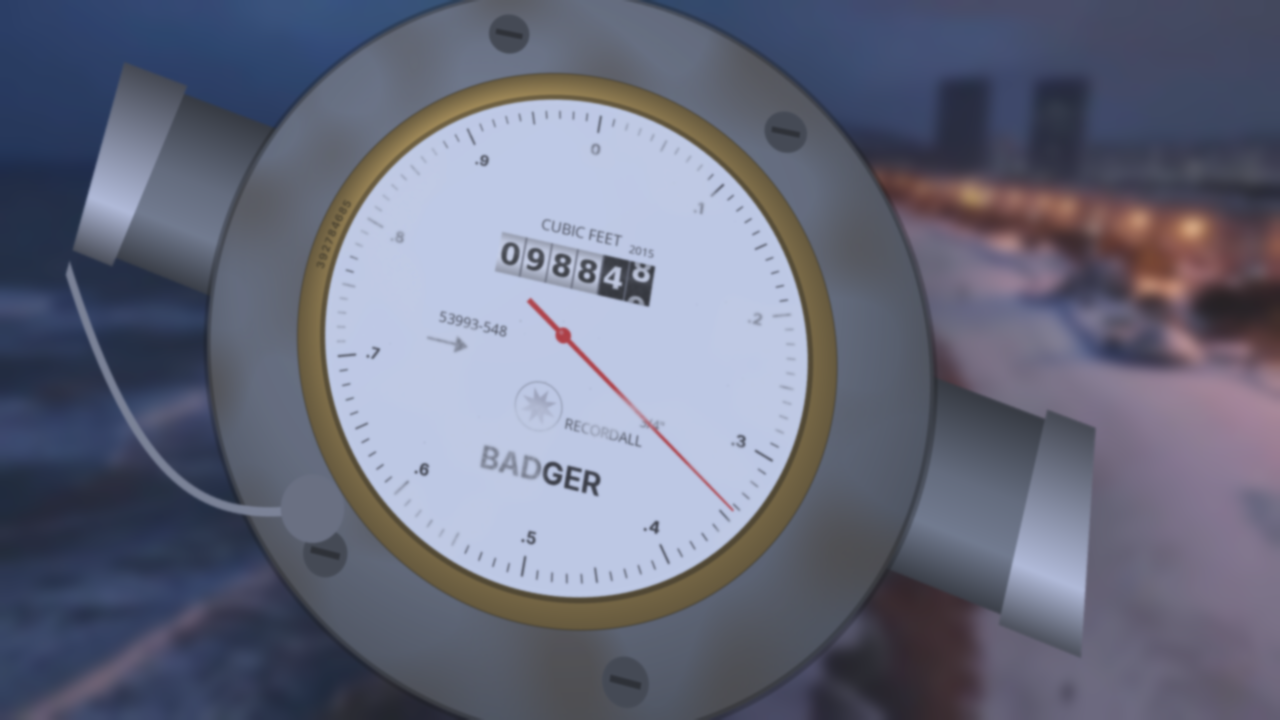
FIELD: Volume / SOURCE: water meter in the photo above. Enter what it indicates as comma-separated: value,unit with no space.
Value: 98848.34,ft³
